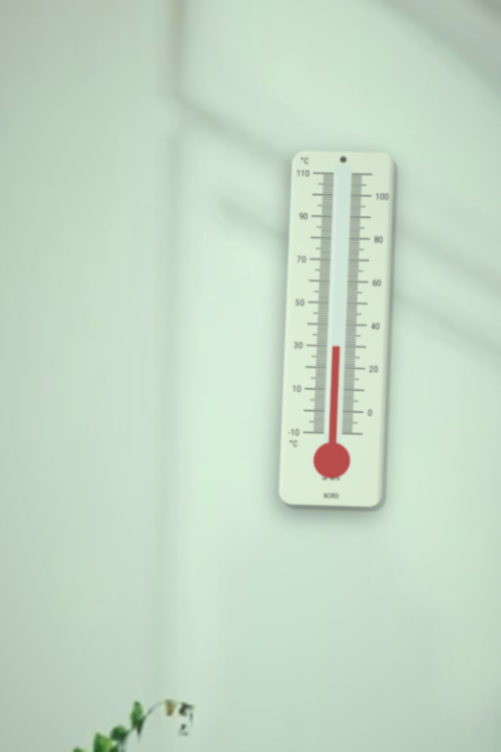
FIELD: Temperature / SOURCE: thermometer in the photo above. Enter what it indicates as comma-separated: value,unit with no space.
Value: 30,°C
